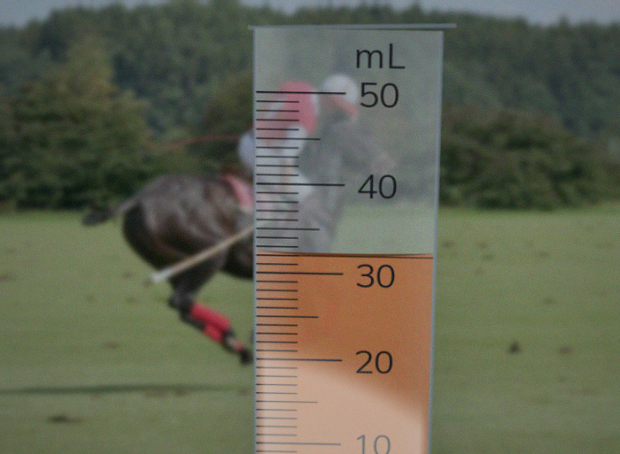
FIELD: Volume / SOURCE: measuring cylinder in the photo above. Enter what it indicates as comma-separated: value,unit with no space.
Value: 32,mL
